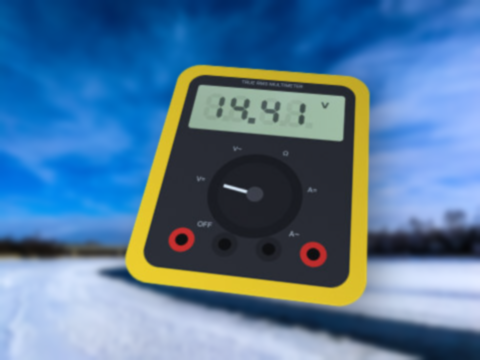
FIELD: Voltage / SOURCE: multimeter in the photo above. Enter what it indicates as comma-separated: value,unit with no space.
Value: 14.41,V
